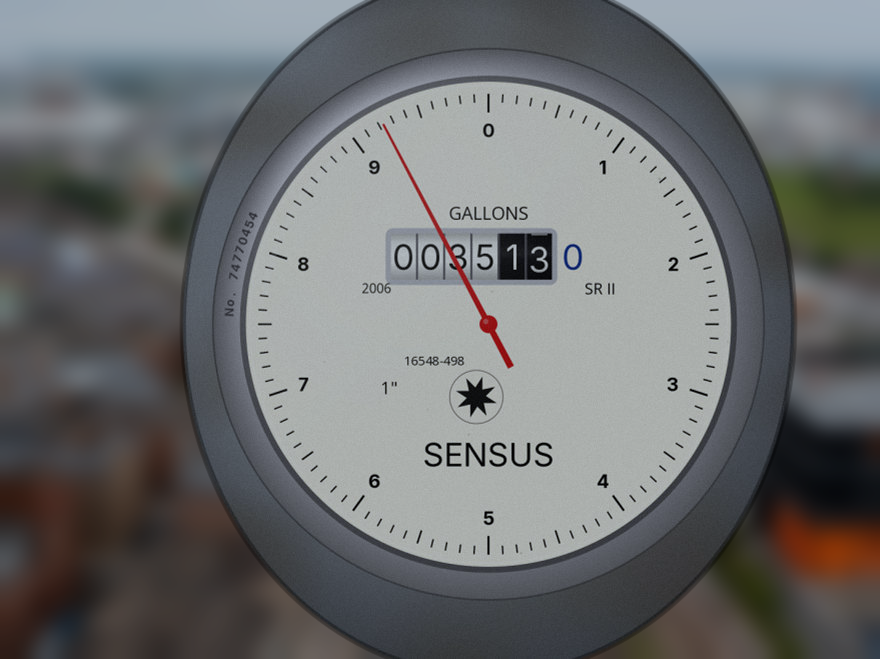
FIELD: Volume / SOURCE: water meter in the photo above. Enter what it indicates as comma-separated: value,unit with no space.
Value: 35129.2,gal
